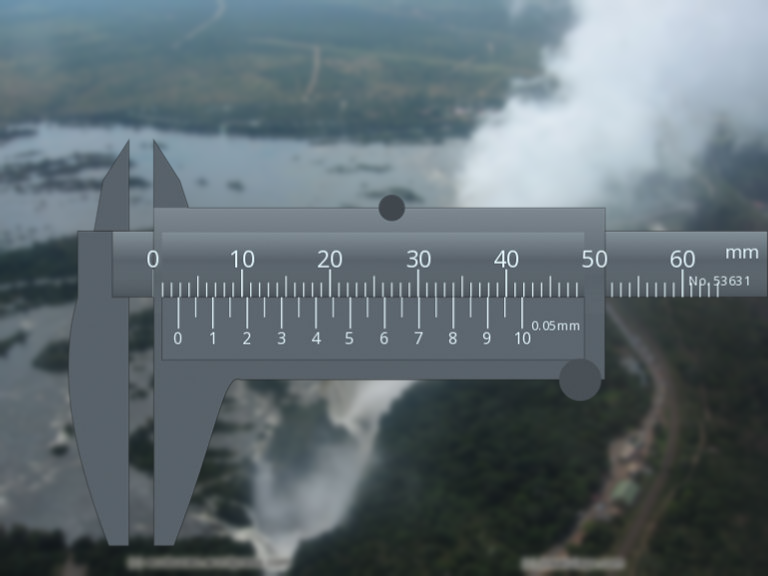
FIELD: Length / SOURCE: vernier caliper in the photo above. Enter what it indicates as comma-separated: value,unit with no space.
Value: 2.8,mm
